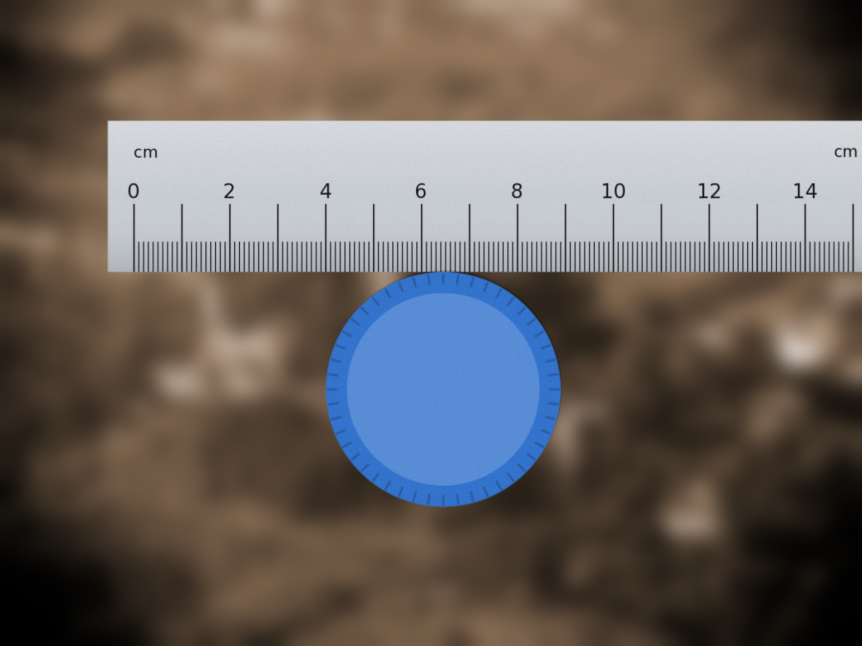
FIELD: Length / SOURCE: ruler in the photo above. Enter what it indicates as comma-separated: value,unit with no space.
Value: 4.9,cm
